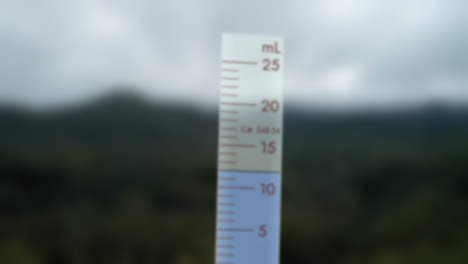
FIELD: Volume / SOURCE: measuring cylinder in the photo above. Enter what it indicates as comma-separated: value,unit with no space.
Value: 12,mL
